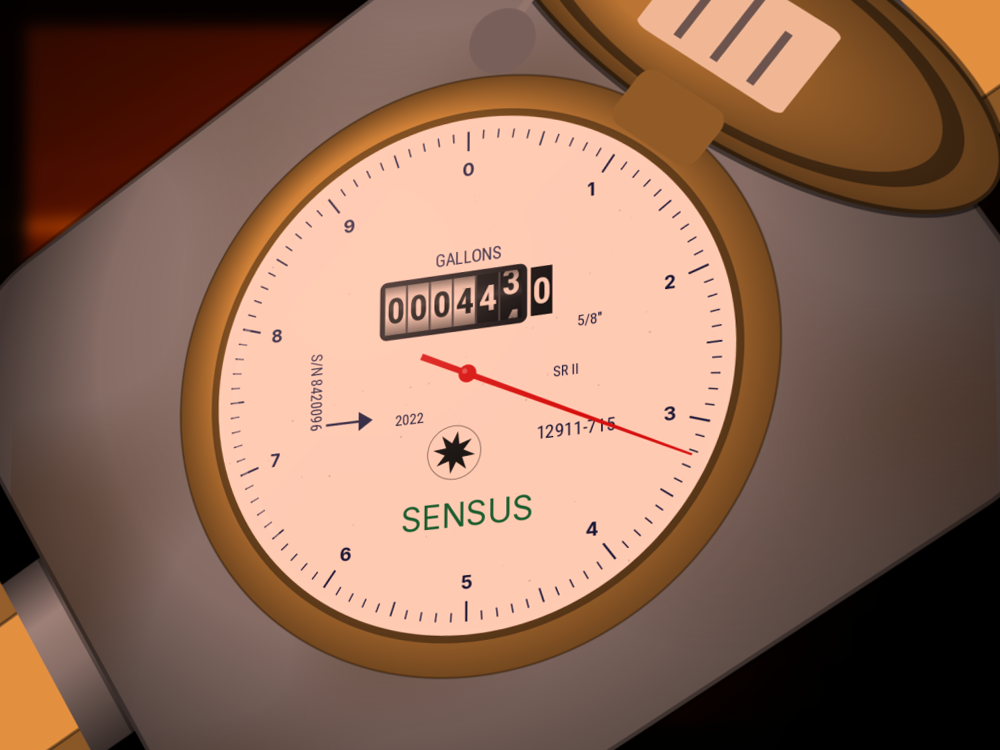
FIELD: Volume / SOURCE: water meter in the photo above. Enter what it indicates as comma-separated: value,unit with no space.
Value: 4433.2,gal
